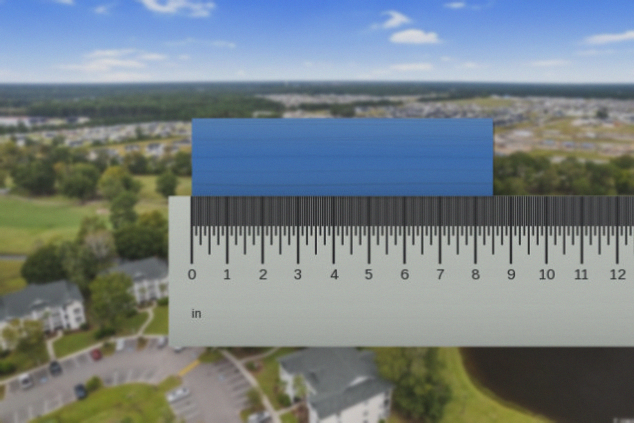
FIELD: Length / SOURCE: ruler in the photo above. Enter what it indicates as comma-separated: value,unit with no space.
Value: 8.5,in
